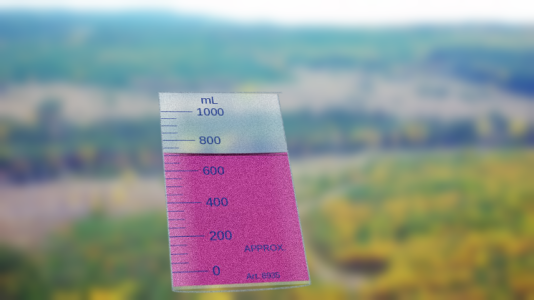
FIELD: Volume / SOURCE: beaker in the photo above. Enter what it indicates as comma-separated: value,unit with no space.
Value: 700,mL
